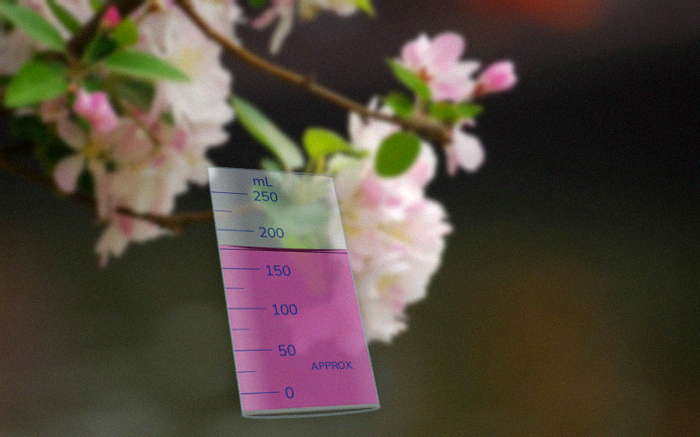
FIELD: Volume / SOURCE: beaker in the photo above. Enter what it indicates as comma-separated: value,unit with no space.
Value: 175,mL
